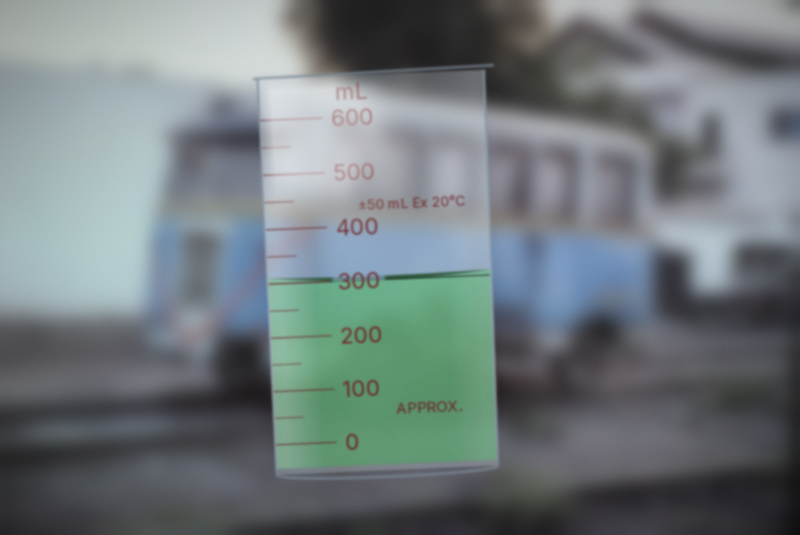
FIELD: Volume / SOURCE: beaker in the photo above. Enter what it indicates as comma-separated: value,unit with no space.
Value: 300,mL
